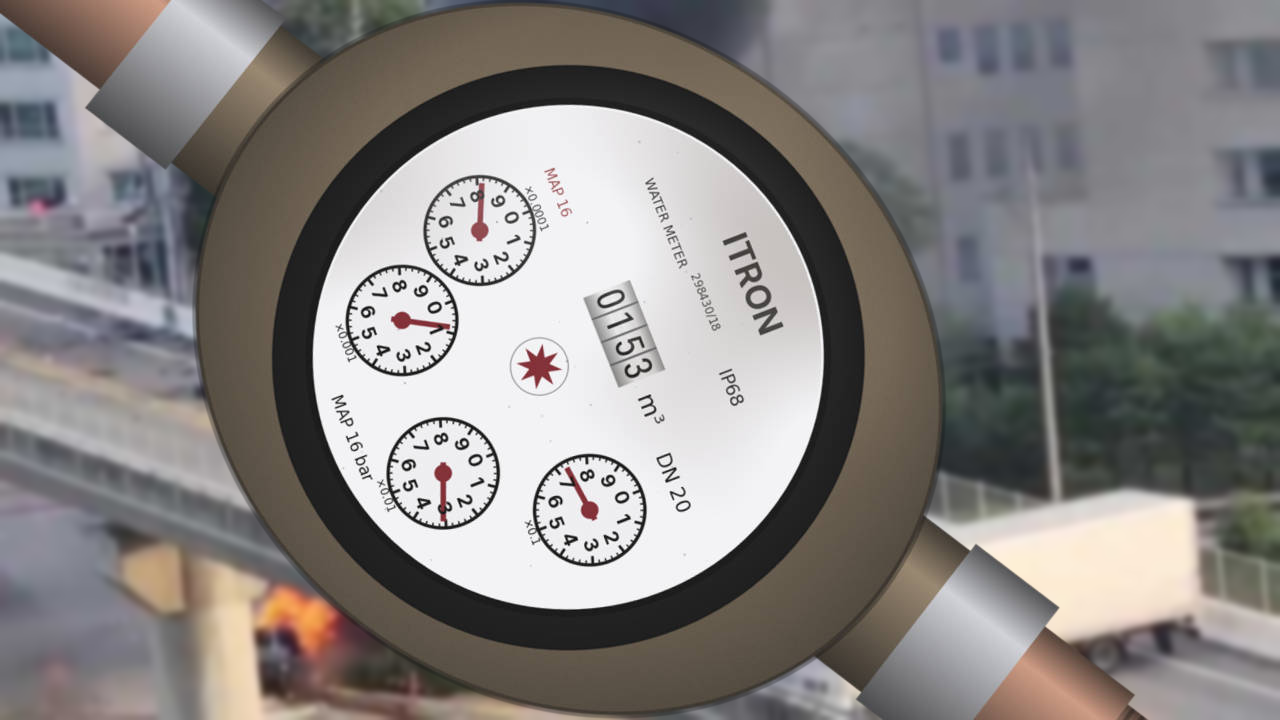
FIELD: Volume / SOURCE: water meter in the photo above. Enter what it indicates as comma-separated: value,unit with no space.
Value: 153.7308,m³
